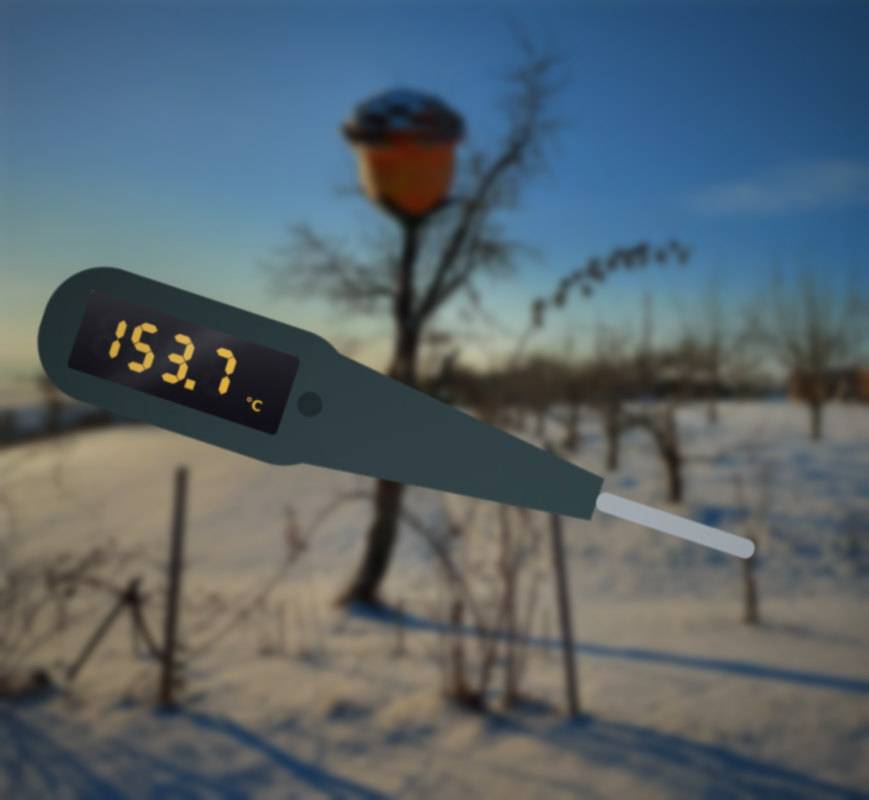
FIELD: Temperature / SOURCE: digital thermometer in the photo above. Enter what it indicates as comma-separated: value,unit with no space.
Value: 153.7,°C
